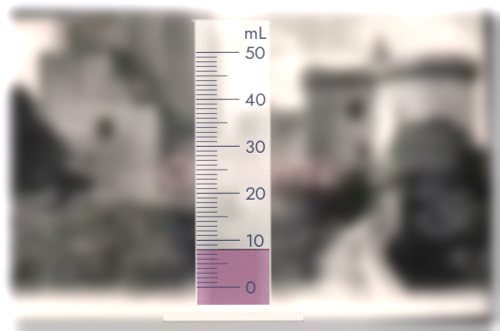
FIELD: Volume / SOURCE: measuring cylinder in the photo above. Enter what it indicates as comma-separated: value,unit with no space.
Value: 8,mL
